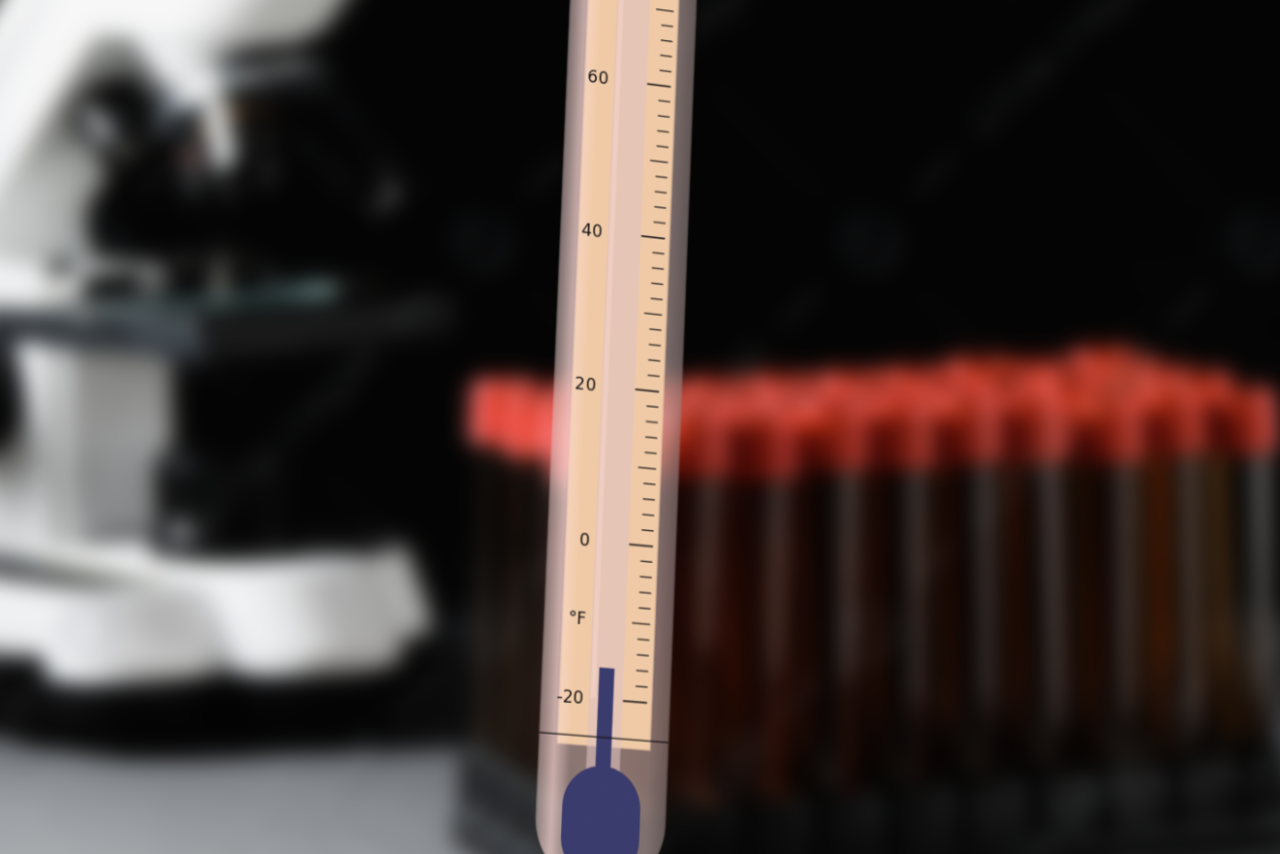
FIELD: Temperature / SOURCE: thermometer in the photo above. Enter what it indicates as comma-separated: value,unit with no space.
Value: -16,°F
